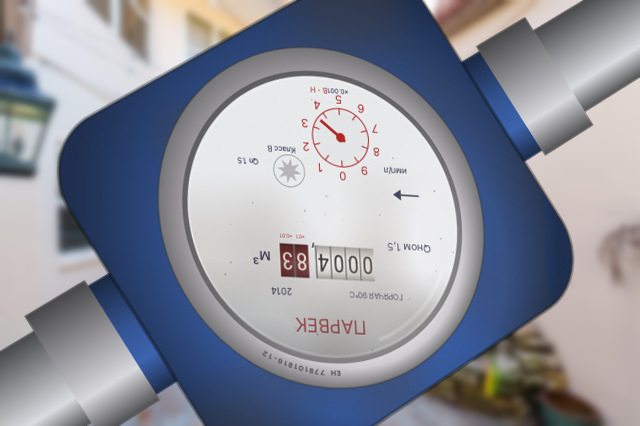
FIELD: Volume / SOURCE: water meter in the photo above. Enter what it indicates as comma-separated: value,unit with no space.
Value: 4.833,m³
